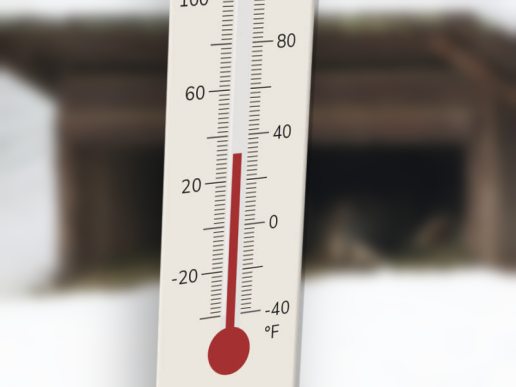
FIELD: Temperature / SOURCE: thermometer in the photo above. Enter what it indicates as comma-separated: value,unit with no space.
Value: 32,°F
